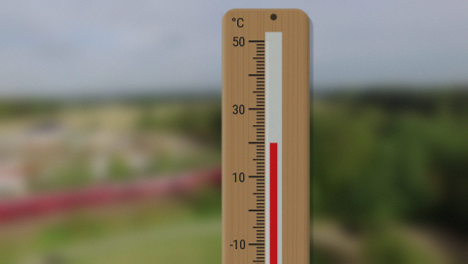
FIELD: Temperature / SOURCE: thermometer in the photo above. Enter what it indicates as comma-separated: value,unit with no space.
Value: 20,°C
